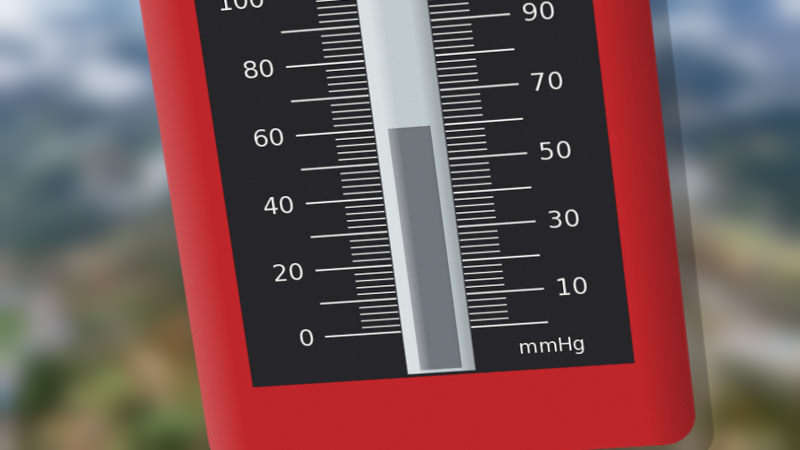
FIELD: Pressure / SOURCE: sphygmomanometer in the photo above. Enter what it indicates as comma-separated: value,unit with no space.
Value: 60,mmHg
